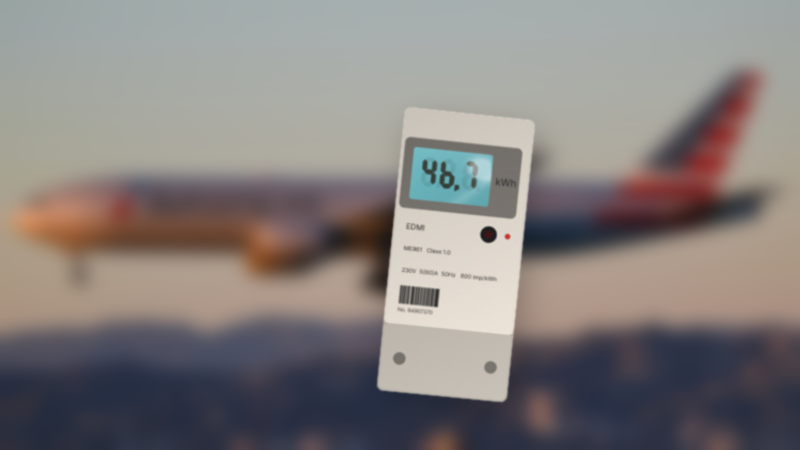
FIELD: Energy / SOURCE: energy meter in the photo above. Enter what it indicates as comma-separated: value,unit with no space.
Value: 46.7,kWh
